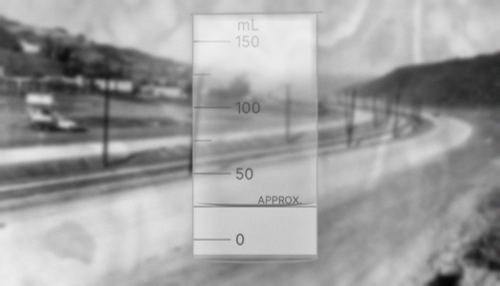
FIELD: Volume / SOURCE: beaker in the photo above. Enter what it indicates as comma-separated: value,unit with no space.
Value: 25,mL
